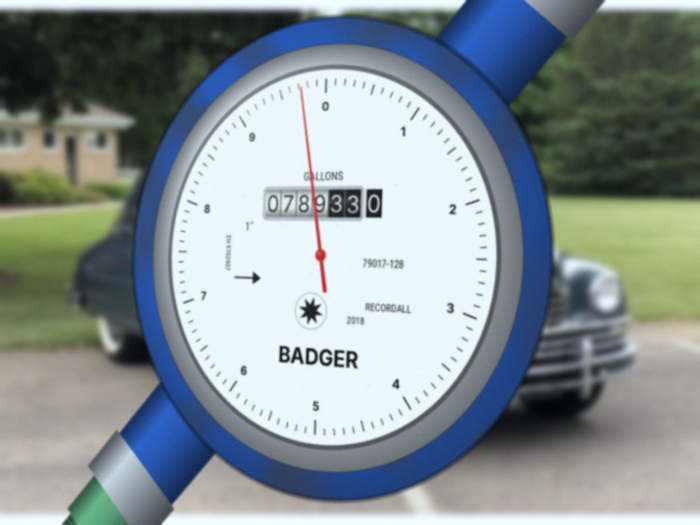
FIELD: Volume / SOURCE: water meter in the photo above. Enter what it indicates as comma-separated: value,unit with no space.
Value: 789329.7,gal
